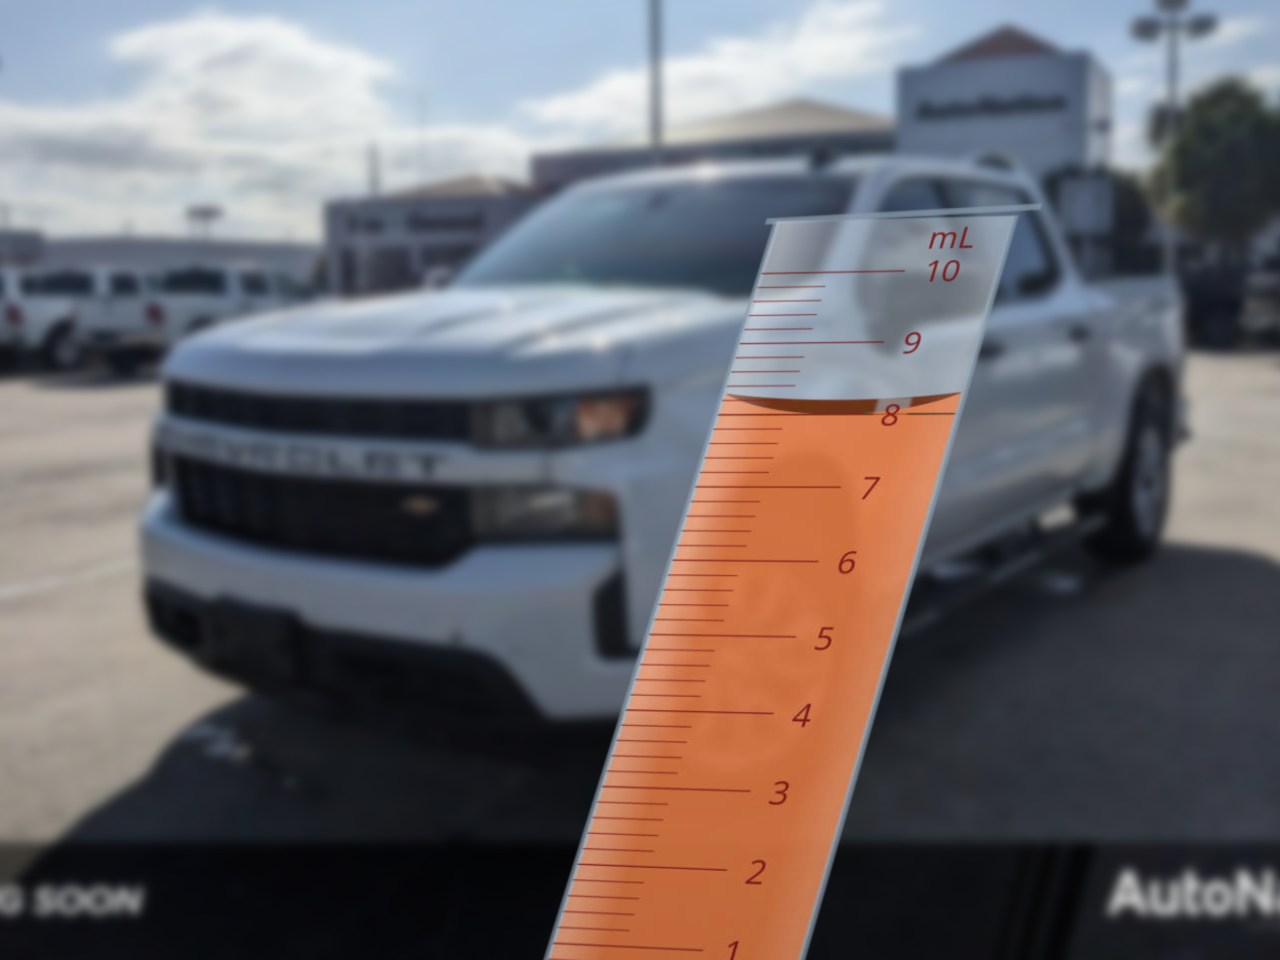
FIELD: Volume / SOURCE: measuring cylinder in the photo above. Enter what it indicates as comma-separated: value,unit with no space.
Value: 8,mL
